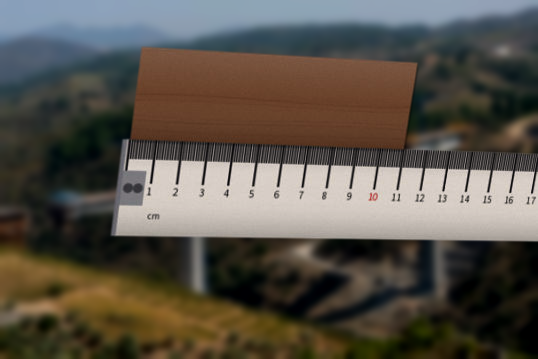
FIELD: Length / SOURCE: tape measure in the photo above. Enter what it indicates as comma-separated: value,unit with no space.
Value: 11,cm
